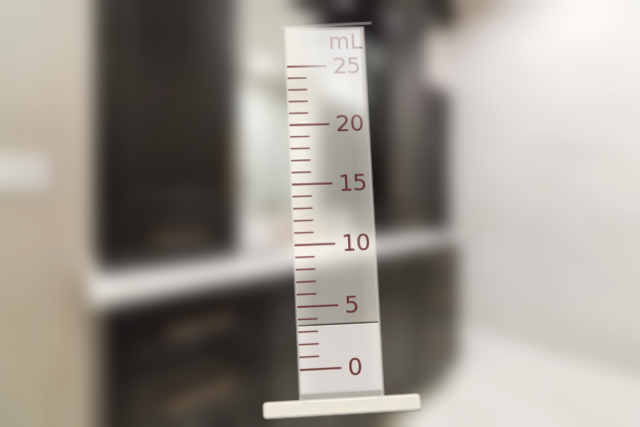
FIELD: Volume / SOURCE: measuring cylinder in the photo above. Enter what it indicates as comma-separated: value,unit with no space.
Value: 3.5,mL
